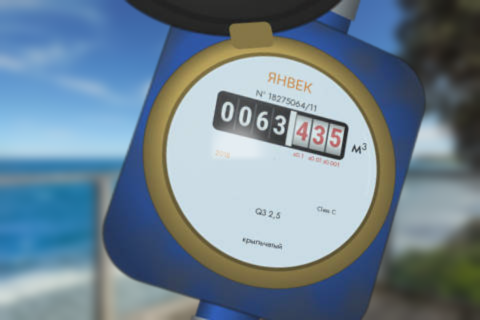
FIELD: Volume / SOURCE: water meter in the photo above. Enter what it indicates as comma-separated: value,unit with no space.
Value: 63.435,m³
